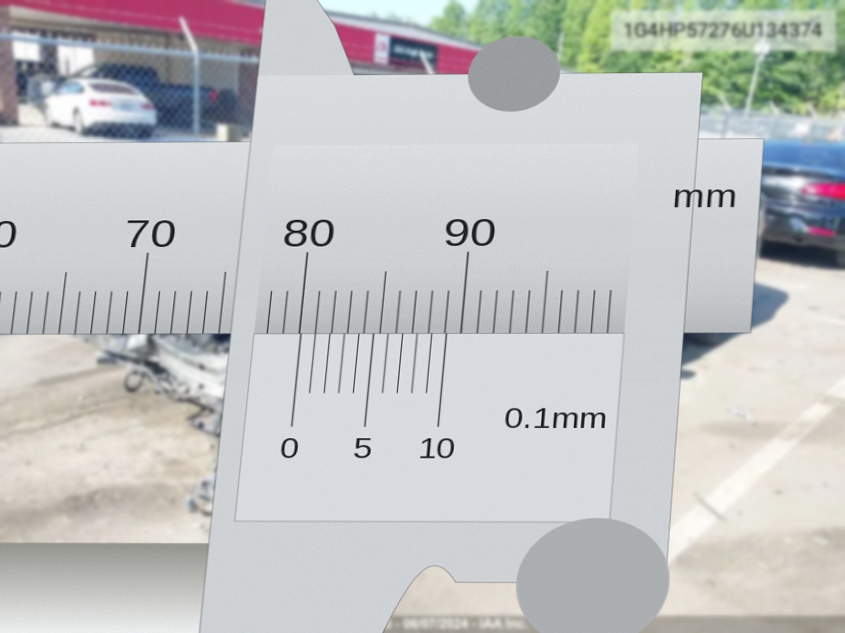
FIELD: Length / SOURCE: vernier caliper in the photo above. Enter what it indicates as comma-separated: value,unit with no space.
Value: 80.1,mm
